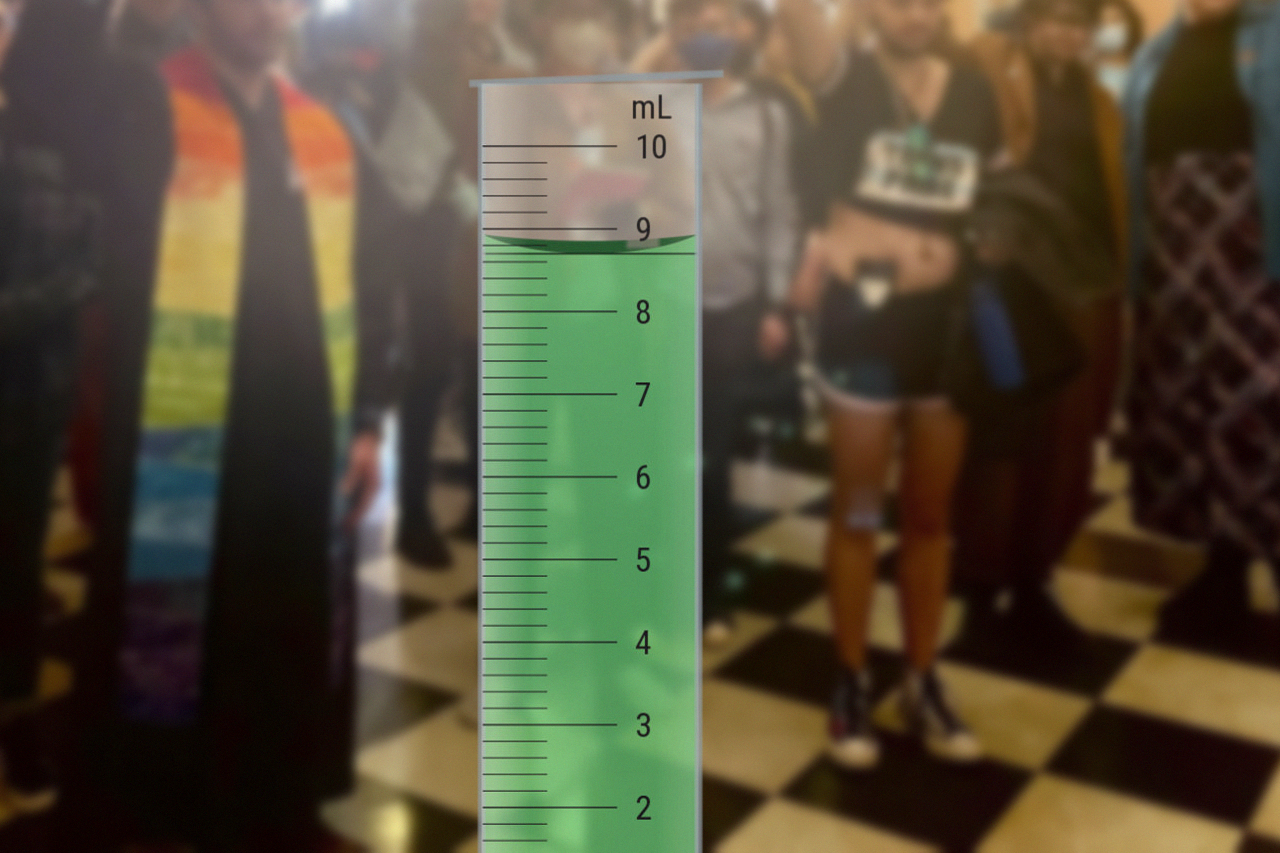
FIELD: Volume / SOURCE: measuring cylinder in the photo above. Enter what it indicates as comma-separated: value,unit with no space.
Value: 8.7,mL
